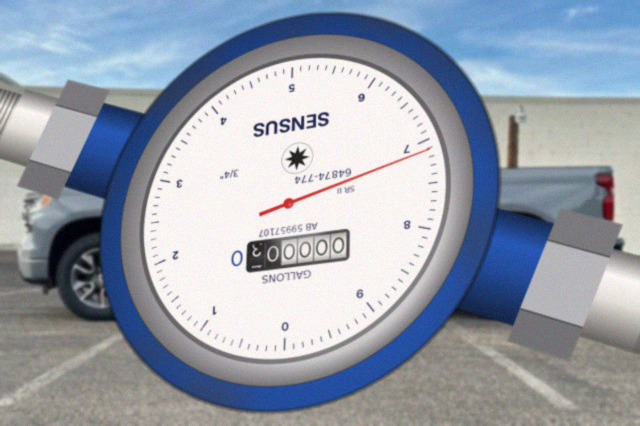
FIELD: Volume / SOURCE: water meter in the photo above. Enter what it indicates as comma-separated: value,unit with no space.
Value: 27.1,gal
